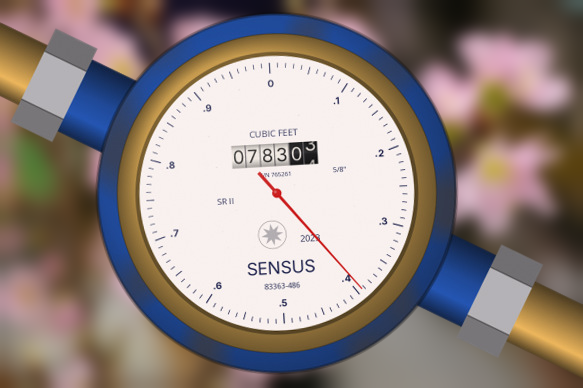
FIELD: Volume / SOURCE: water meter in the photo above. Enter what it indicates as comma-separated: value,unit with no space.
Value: 78303.39,ft³
